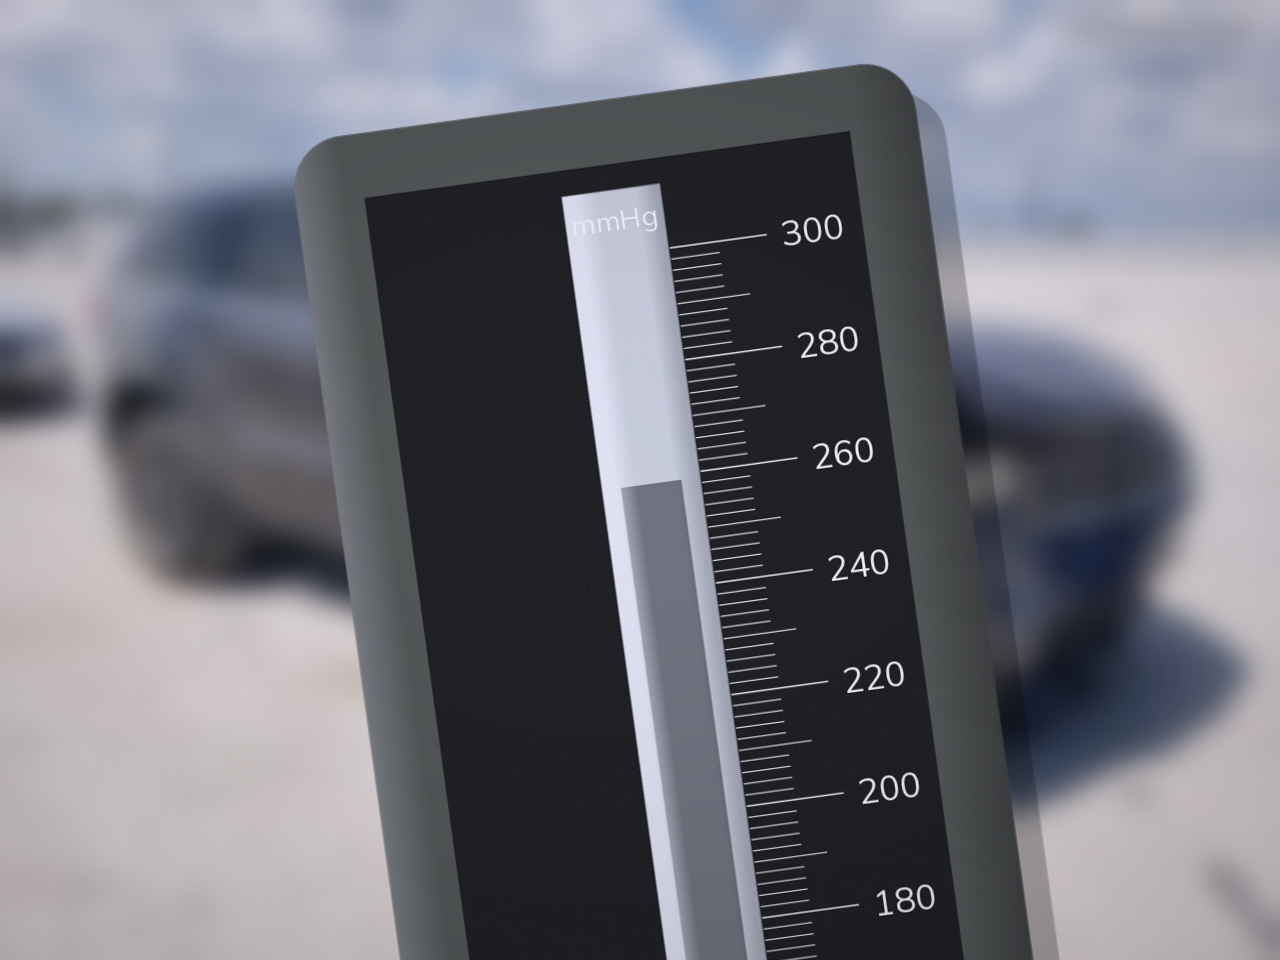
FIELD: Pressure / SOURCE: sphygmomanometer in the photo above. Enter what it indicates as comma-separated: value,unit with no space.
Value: 259,mmHg
